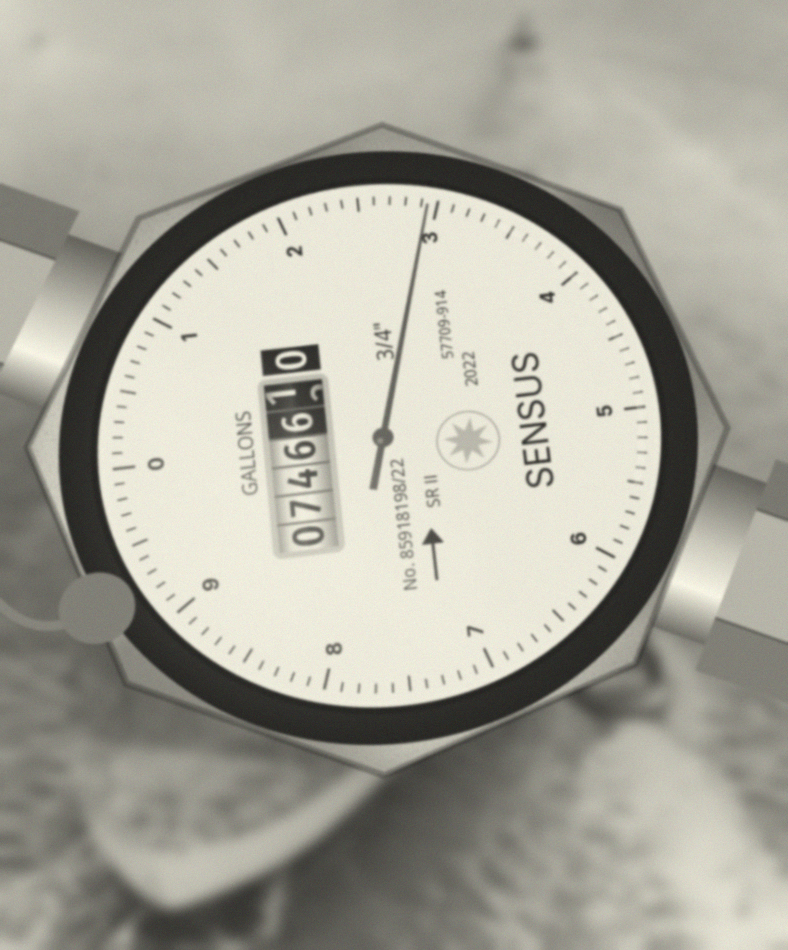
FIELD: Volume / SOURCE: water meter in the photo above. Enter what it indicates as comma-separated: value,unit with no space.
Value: 746612.9,gal
